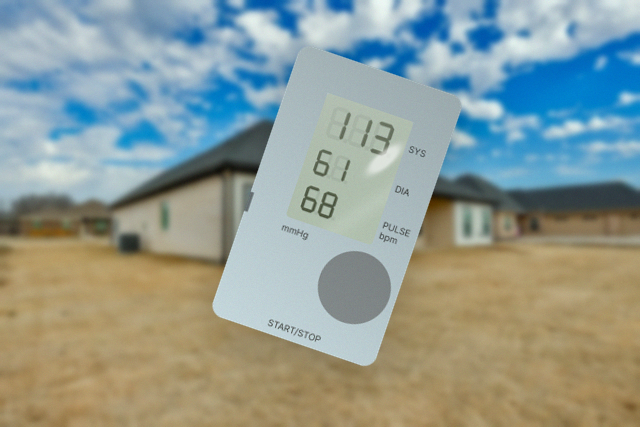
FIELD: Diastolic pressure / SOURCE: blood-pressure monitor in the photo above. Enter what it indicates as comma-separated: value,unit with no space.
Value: 61,mmHg
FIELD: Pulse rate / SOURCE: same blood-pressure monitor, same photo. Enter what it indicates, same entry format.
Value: 68,bpm
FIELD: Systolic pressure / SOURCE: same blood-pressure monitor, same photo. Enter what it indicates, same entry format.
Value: 113,mmHg
